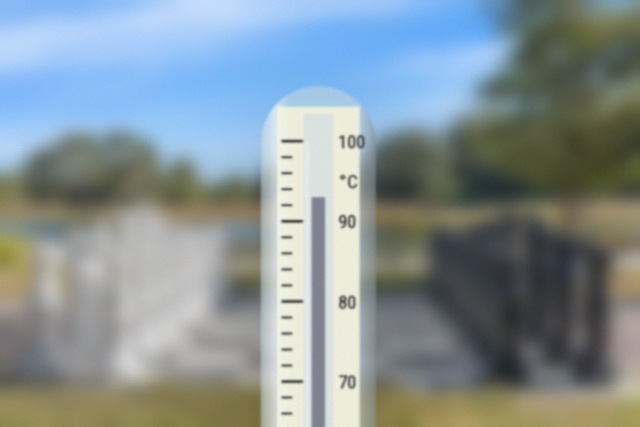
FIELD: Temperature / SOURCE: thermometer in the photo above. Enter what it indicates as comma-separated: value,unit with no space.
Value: 93,°C
